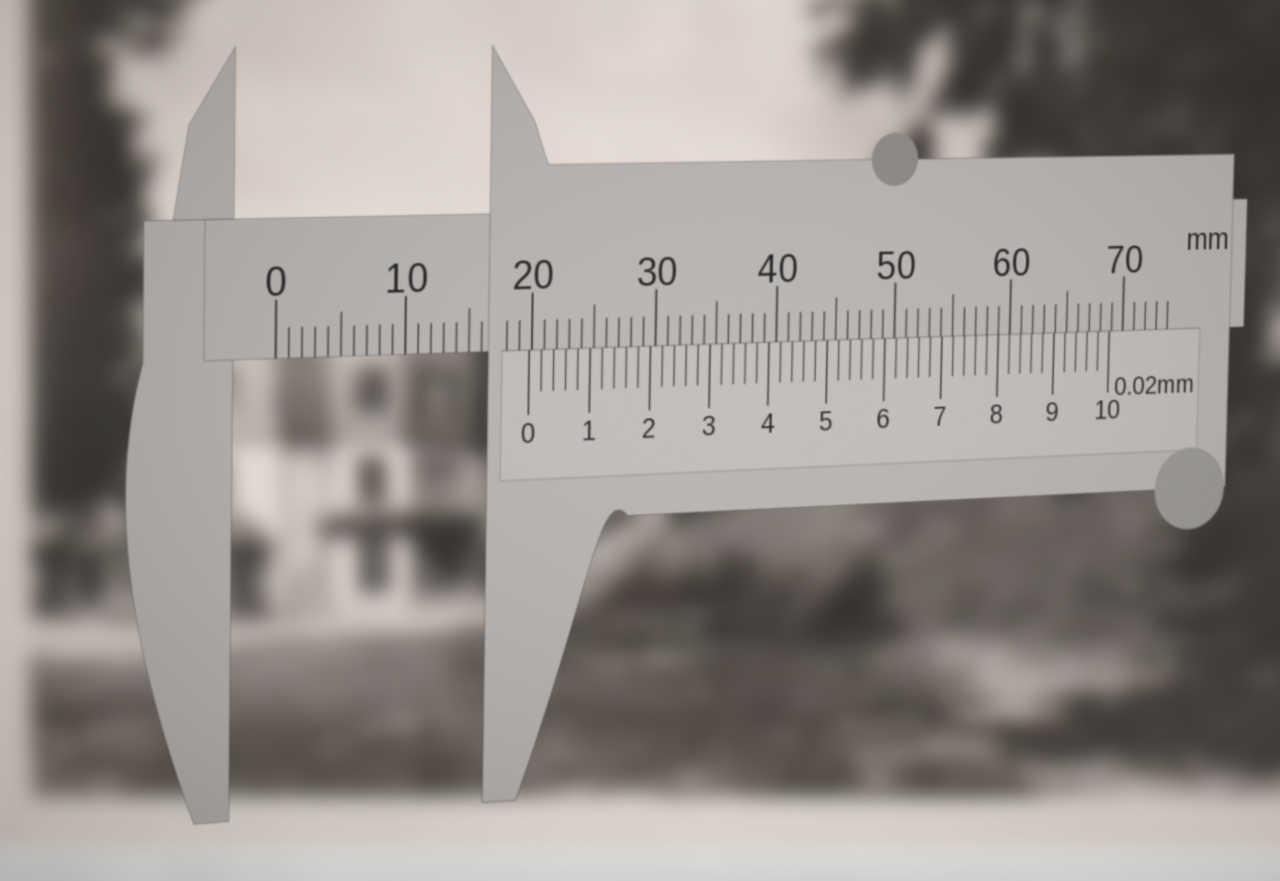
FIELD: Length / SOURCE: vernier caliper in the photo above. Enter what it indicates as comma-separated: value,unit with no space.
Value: 19.8,mm
